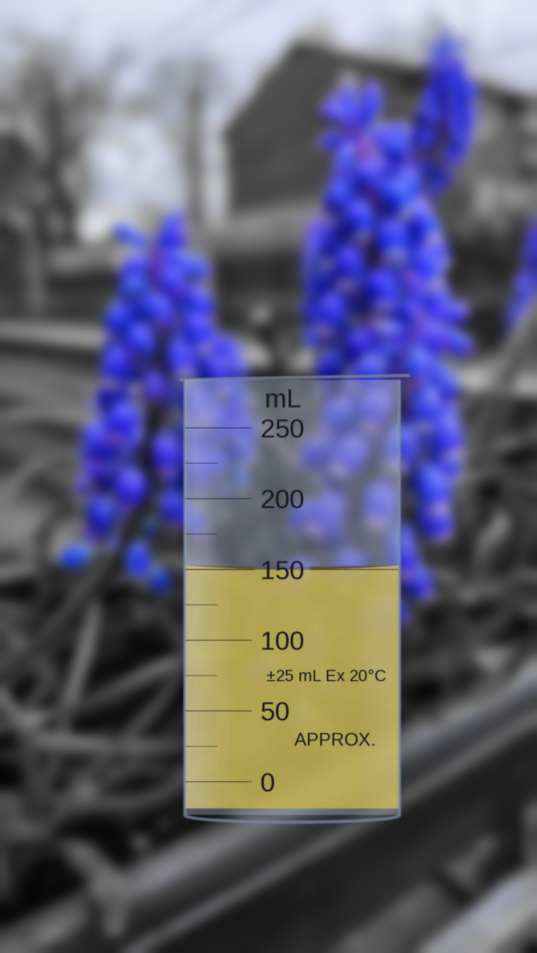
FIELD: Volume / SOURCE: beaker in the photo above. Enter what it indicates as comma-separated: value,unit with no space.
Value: 150,mL
